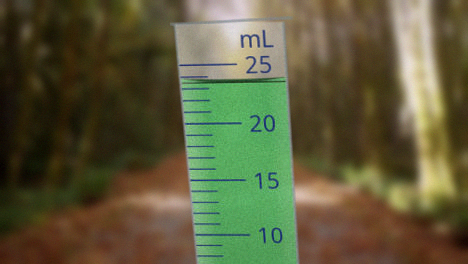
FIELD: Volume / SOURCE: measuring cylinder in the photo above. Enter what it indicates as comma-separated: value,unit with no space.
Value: 23.5,mL
